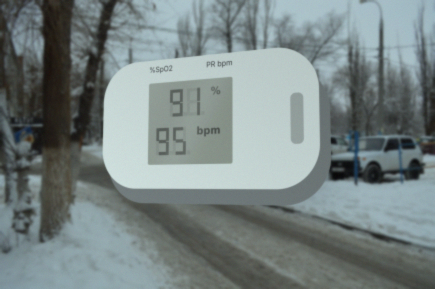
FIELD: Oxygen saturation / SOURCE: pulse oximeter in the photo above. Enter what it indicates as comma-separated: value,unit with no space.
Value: 91,%
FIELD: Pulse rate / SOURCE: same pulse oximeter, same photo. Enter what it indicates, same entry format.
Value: 95,bpm
